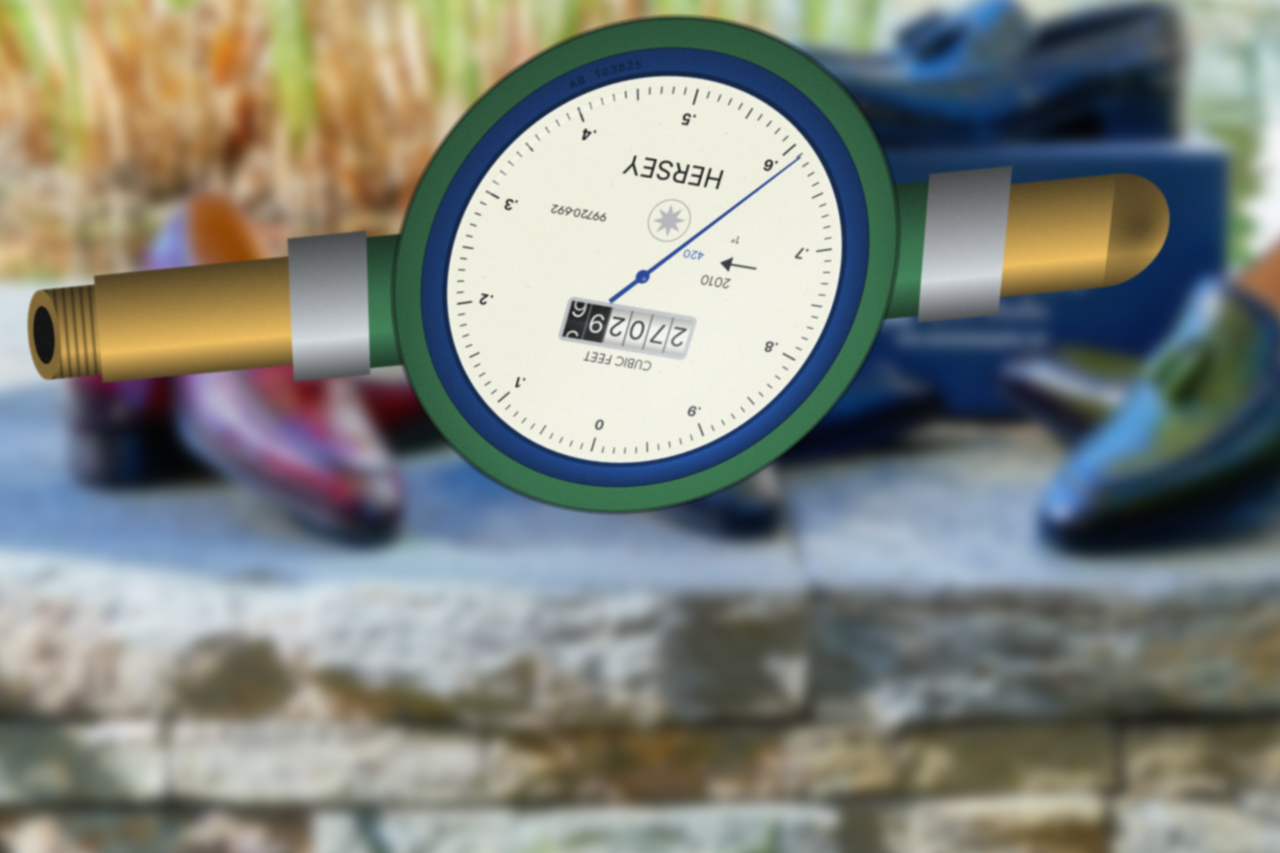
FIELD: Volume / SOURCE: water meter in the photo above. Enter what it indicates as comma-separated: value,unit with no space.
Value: 270295.61,ft³
